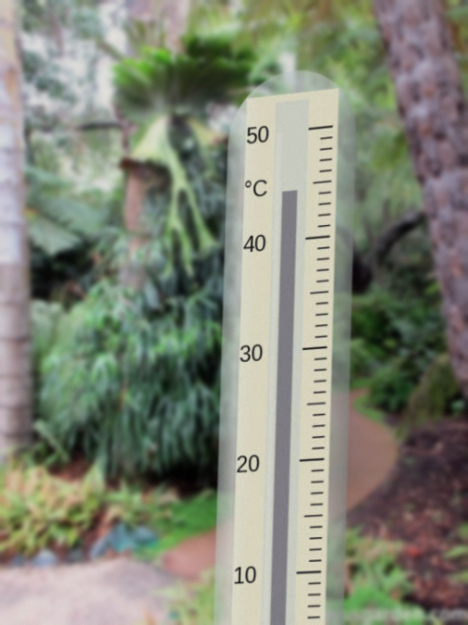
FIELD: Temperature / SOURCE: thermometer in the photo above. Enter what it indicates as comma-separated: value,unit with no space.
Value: 44.5,°C
